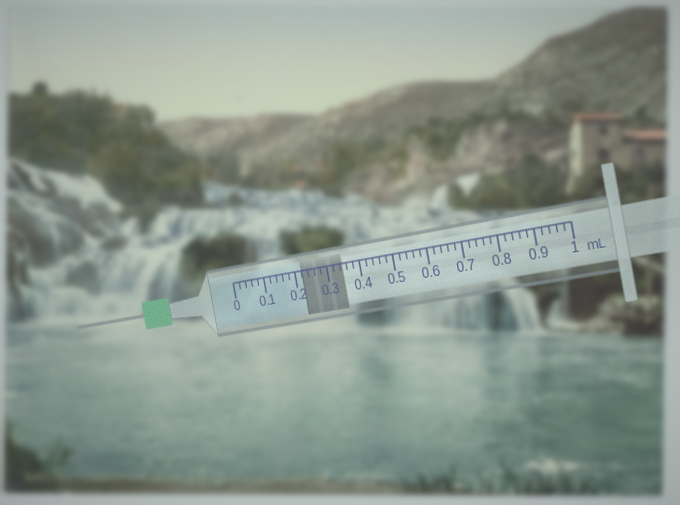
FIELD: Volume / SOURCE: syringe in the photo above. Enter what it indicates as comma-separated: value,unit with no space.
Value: 0.22,mL
